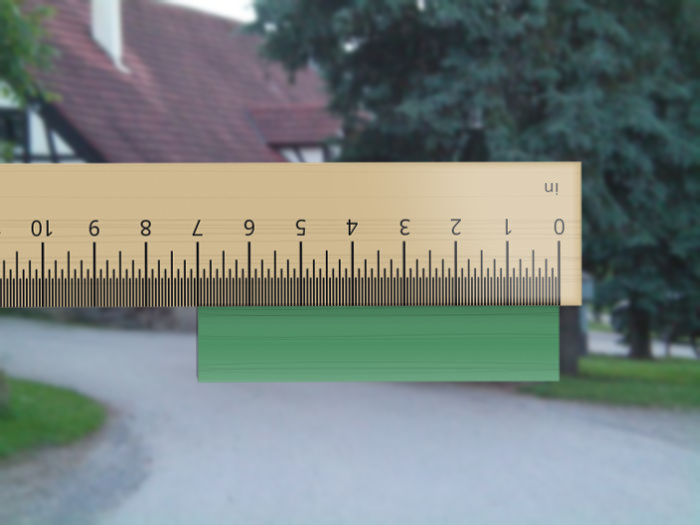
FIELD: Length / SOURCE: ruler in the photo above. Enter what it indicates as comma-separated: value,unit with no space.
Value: 7,in
